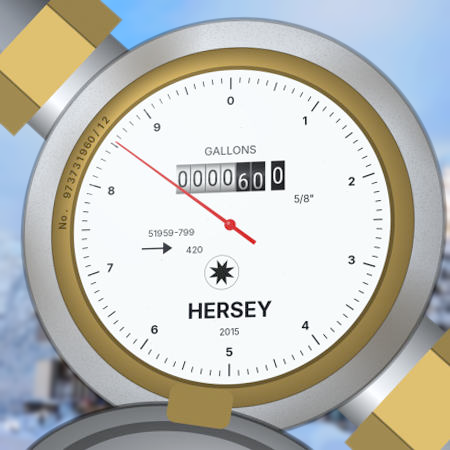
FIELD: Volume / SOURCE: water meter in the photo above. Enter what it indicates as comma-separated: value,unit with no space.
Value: 598.5,gal
